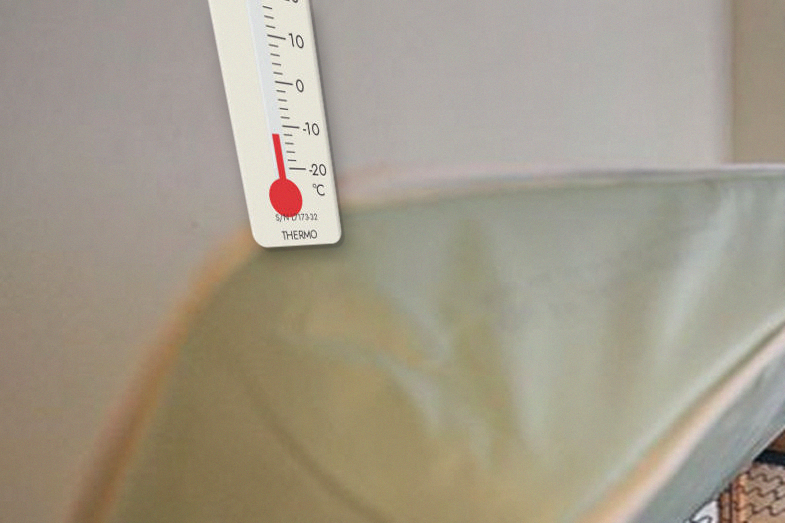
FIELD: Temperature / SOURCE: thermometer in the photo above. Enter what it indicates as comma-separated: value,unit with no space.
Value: -12,°C
